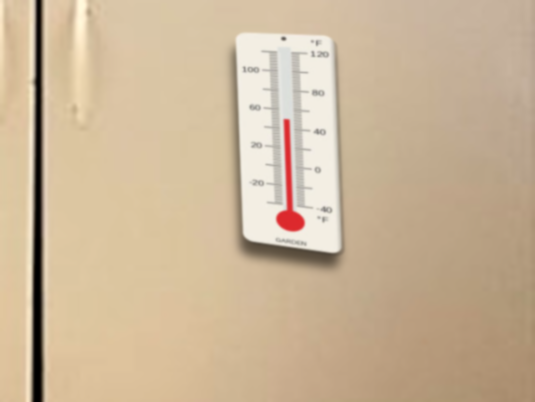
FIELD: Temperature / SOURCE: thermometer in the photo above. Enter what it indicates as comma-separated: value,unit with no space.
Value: 50,°F
